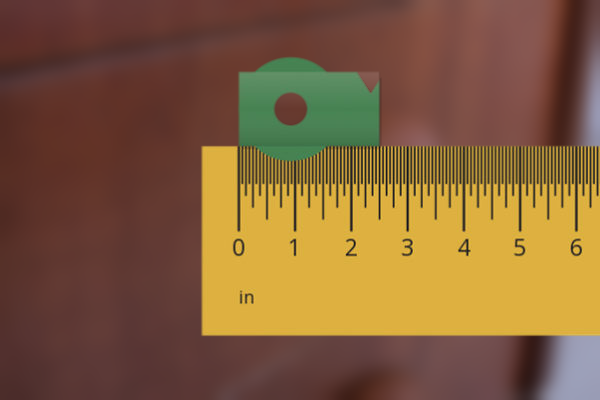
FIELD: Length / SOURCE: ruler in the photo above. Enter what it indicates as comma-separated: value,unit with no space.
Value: 2.5,in
